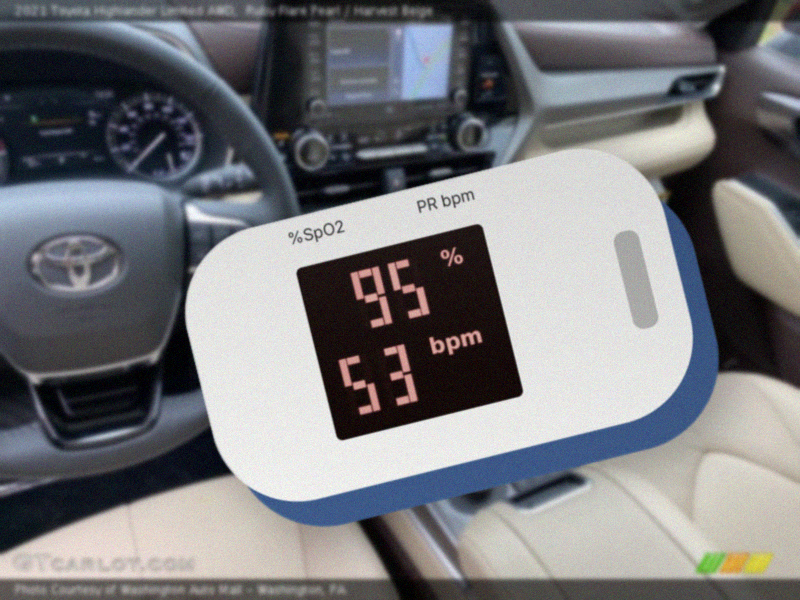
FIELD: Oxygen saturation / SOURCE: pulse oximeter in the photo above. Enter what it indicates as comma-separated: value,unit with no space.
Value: 95,%
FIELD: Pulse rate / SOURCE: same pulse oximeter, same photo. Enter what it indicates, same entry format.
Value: 53,bpm
